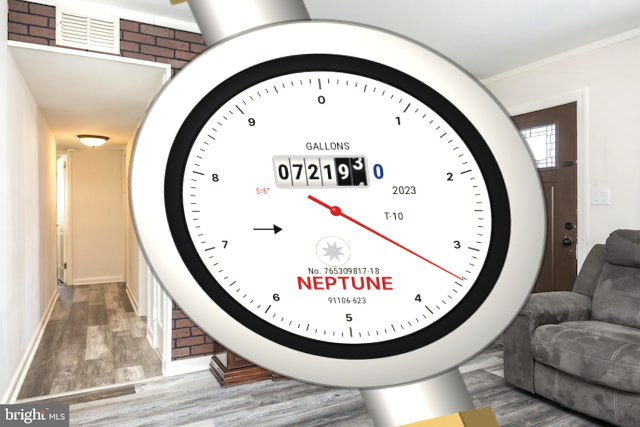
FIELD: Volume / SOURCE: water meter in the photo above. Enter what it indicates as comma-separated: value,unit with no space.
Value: 721933.4,gal
